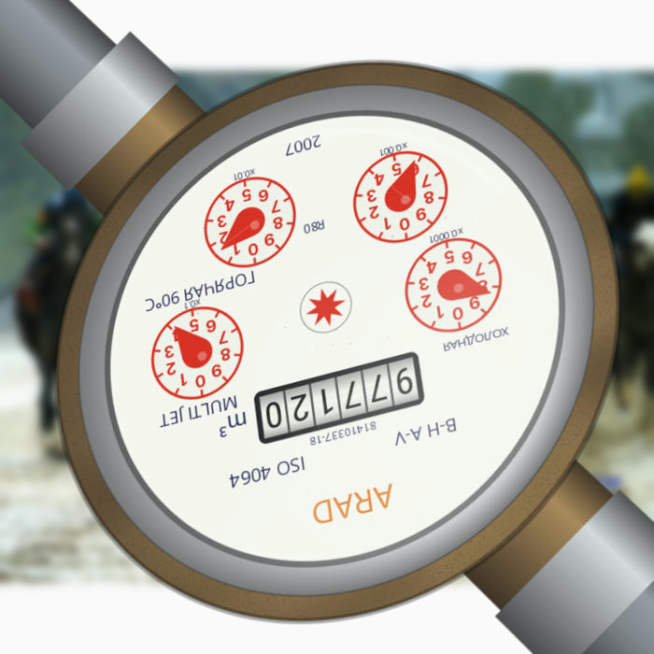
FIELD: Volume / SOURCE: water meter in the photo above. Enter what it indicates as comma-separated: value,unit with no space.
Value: 977120.4158,m³
